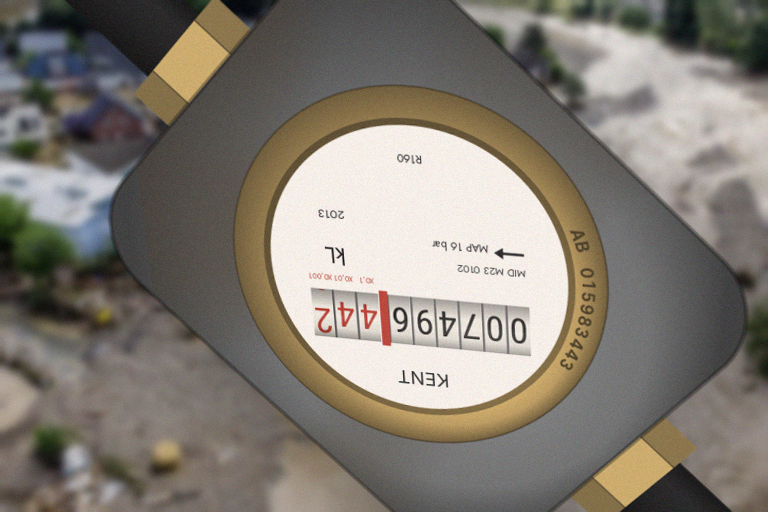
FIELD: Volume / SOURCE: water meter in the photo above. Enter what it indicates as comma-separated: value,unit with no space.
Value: 7496.442,kL
